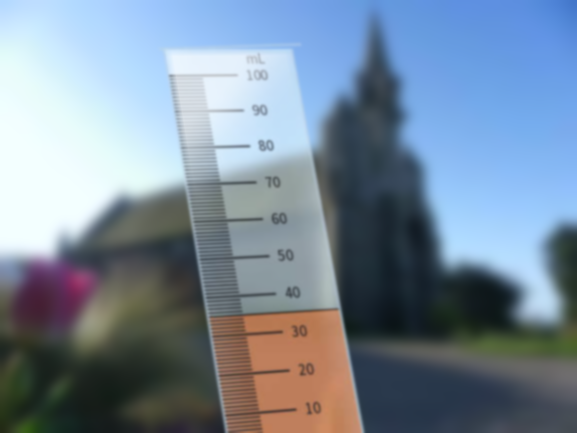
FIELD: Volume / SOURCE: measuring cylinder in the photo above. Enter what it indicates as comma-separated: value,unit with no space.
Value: 35,mL
